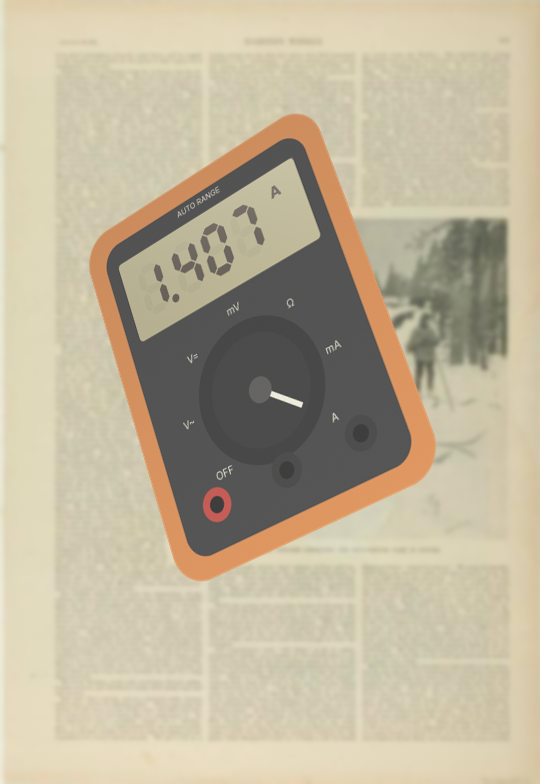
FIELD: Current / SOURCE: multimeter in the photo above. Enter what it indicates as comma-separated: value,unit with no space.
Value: 1.407,A
